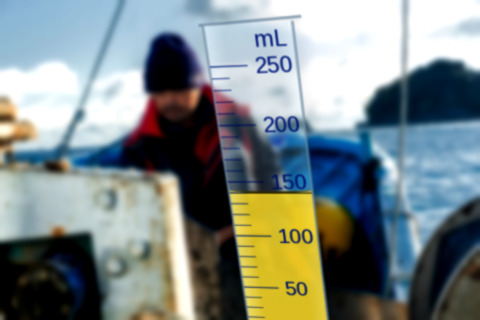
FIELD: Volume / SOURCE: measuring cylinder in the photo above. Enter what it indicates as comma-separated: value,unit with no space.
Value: 140,mL
